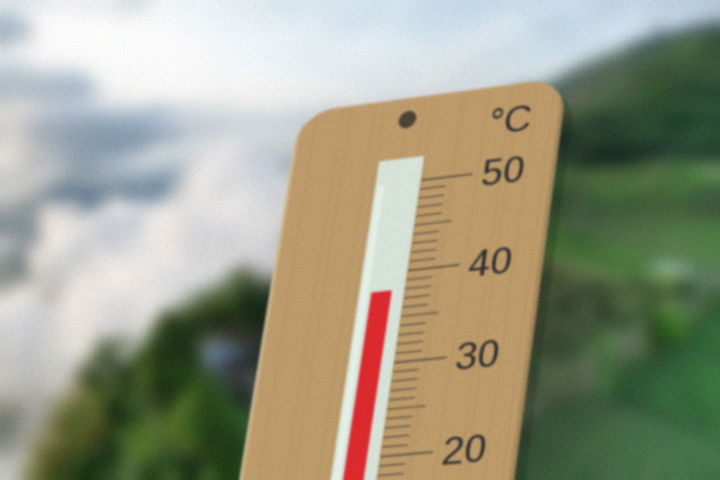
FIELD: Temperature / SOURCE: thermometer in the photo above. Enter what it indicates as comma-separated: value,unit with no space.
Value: 38,°C
